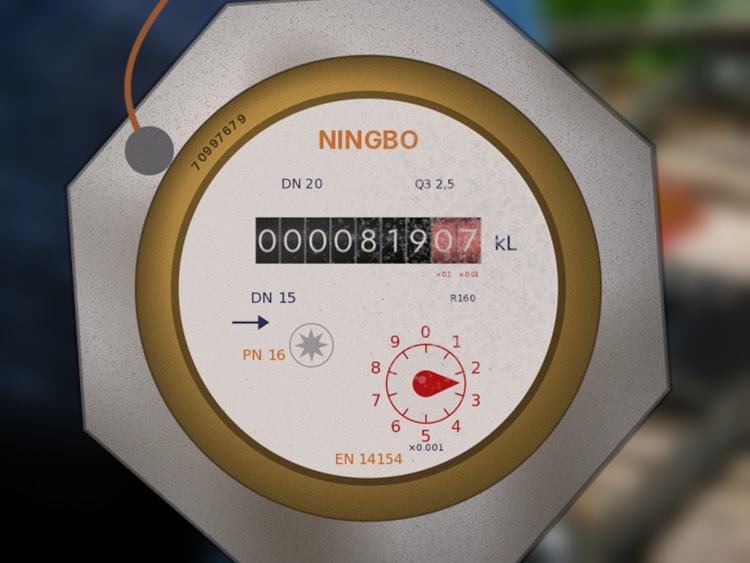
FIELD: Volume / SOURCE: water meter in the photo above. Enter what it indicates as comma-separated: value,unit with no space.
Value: 819.072,kL
